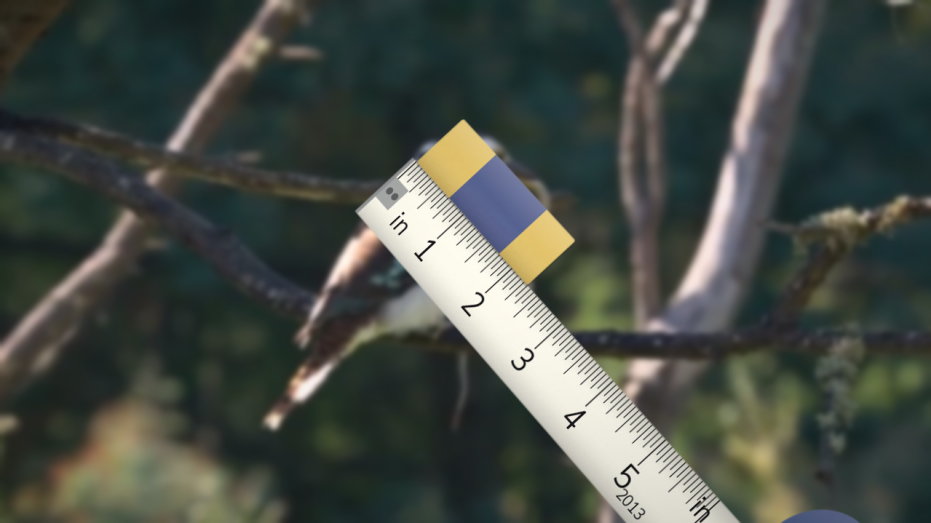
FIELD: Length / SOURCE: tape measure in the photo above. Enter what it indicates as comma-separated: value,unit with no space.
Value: 2.3125,in
